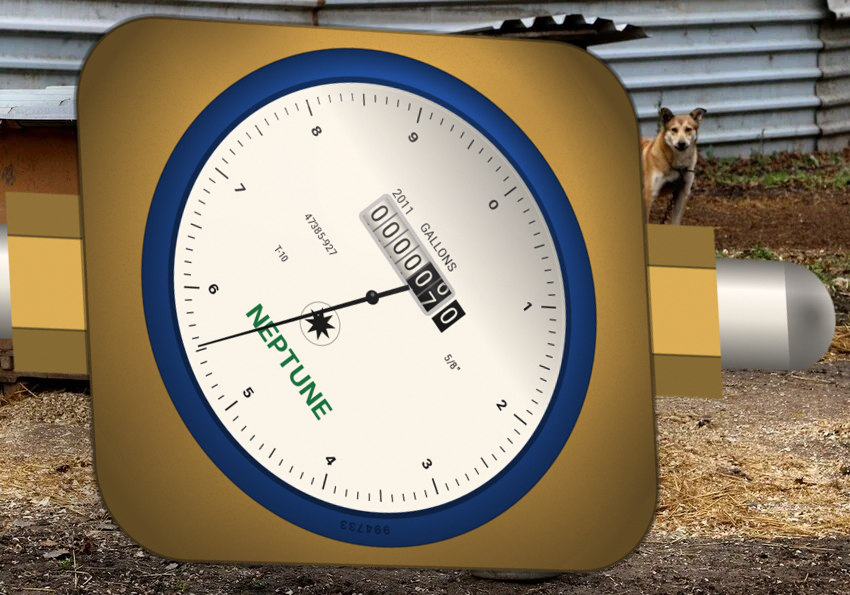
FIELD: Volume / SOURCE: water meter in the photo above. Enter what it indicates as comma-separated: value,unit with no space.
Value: 65.5,gal
